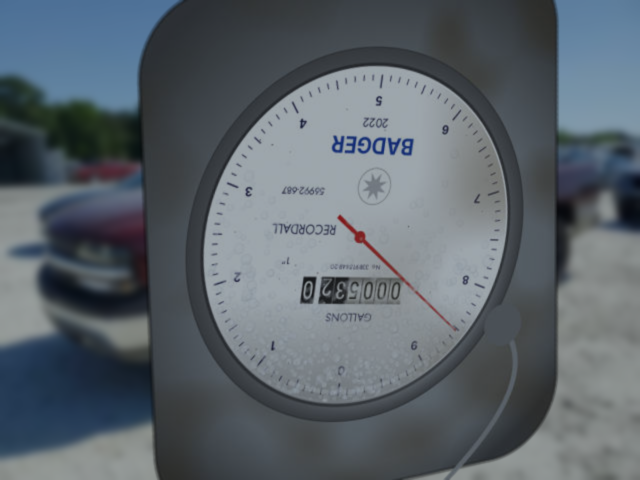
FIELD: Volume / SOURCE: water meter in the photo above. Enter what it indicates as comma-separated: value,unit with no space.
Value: 5318.5,gal
